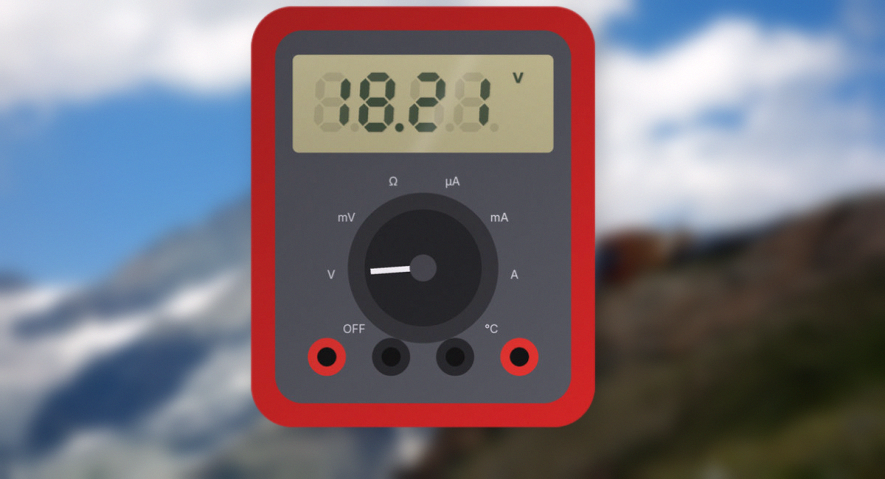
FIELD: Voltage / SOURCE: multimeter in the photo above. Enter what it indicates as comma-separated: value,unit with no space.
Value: 18.21,V
